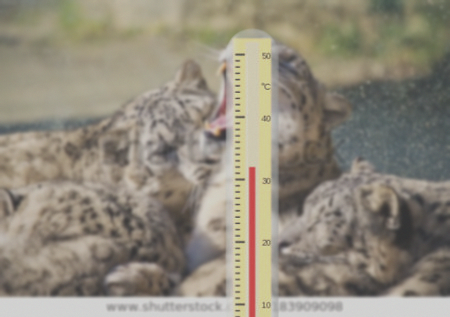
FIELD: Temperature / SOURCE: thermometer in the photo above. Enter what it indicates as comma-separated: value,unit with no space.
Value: 32,°C
